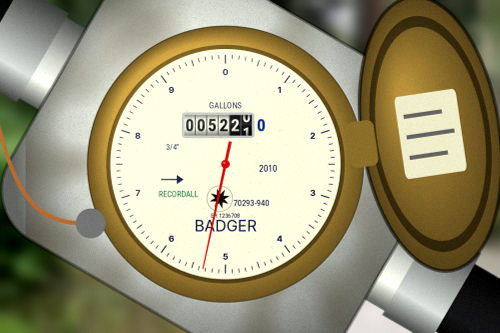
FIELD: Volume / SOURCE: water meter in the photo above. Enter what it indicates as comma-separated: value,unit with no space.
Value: 52205.3,gal
